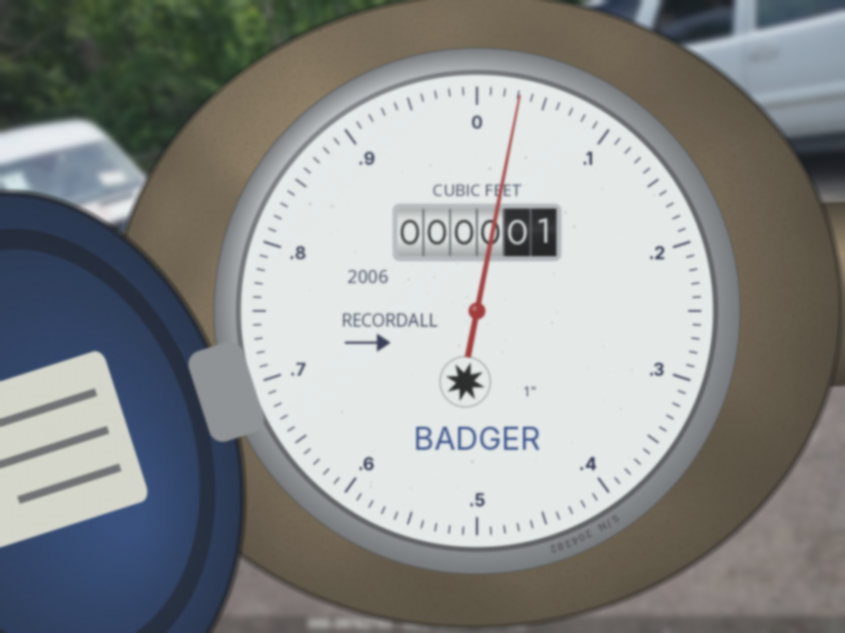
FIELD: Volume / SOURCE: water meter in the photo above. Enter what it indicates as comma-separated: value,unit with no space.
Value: 1.03,ft³
